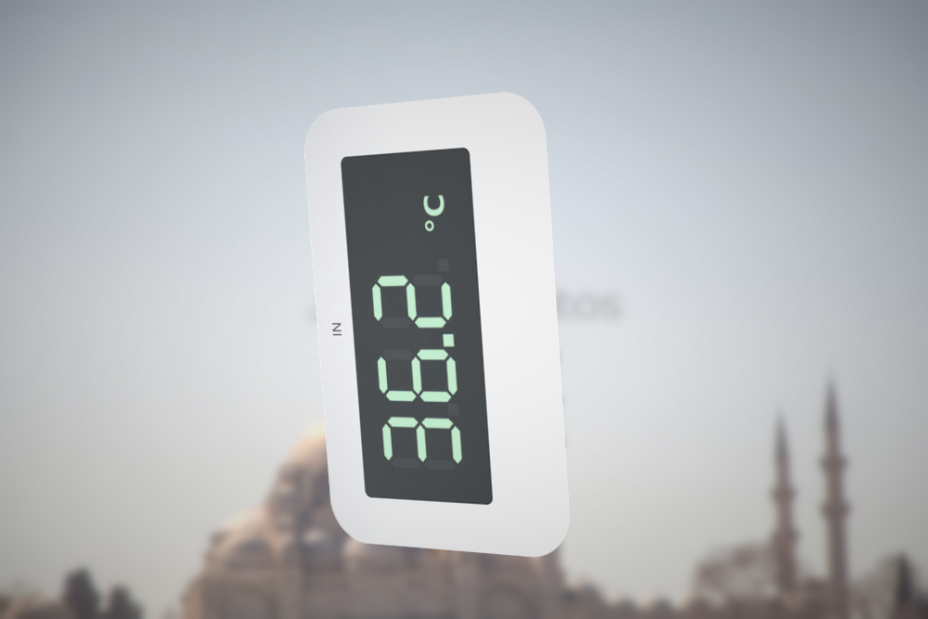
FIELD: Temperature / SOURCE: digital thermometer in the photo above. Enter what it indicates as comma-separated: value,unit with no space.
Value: 36.2,°C
